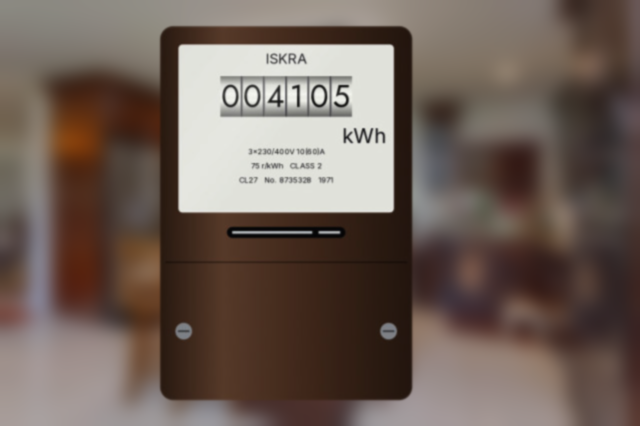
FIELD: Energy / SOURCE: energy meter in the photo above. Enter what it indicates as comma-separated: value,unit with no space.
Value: 4105,kWh
